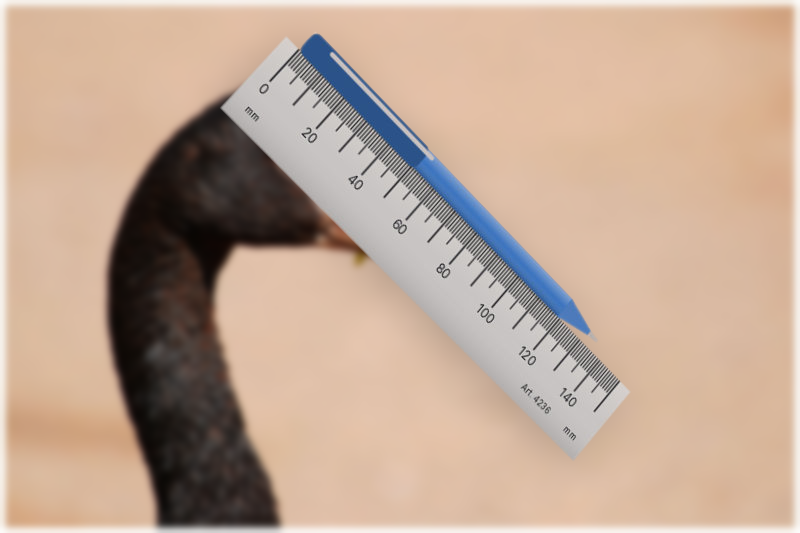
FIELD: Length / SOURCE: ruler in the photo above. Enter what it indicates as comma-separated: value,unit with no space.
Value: 135,mm
